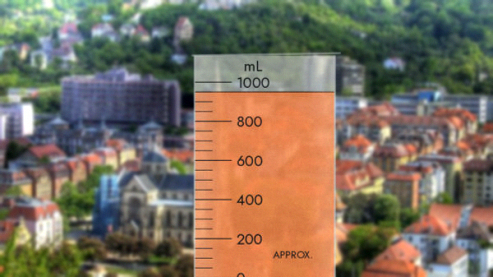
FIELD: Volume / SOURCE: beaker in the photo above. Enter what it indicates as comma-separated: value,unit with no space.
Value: 950,mL
